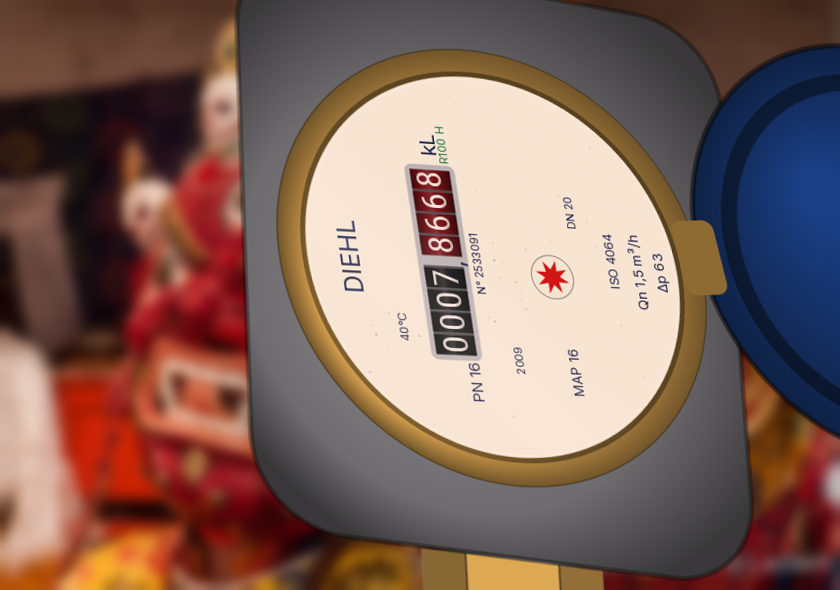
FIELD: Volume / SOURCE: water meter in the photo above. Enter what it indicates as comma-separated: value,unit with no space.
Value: 7.8668,kL
